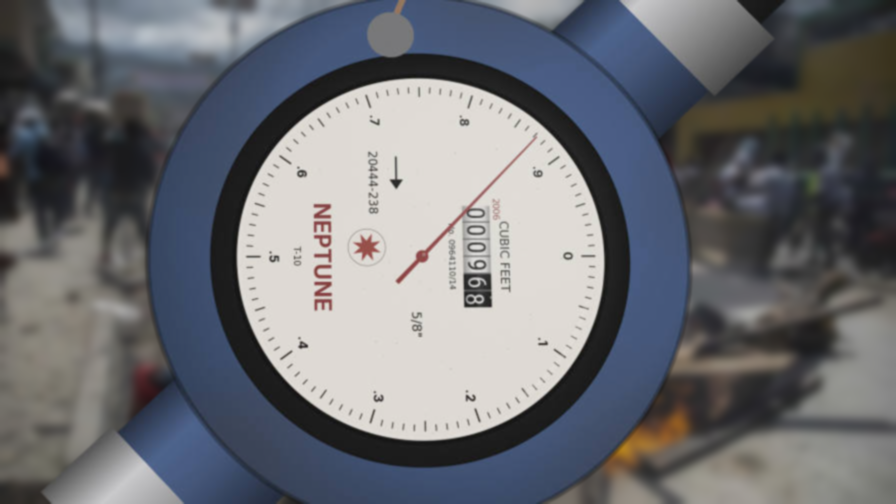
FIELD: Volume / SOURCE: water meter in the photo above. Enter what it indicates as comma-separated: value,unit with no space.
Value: 967.87,ft³
